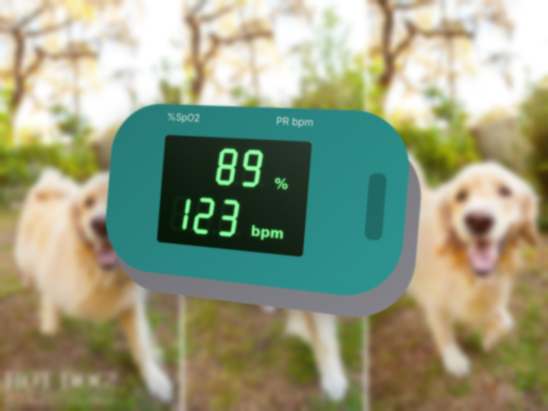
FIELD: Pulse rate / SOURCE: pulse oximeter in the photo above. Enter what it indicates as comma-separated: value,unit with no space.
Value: 123,bpm
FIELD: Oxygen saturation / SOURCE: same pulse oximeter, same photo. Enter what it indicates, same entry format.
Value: 89,%
